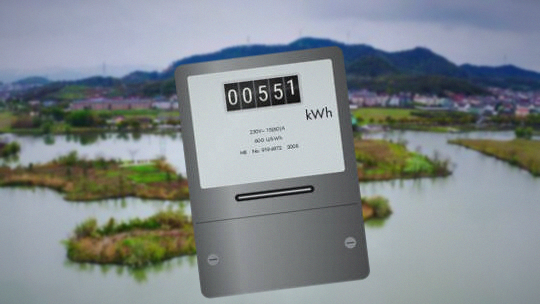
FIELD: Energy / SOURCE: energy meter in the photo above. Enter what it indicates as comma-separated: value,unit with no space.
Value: 551,kWh
